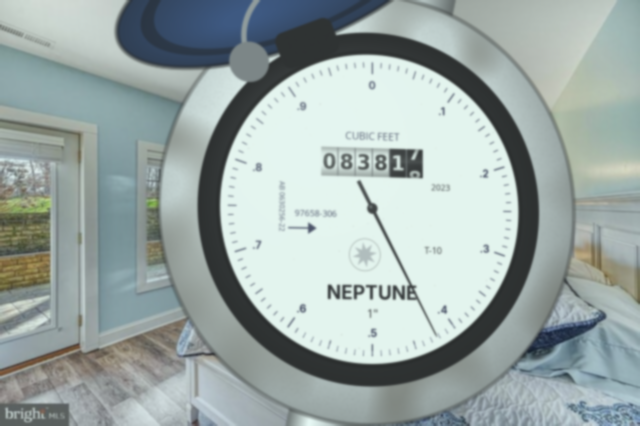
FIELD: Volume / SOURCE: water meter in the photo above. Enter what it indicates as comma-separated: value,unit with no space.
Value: 83817.42,ft³
